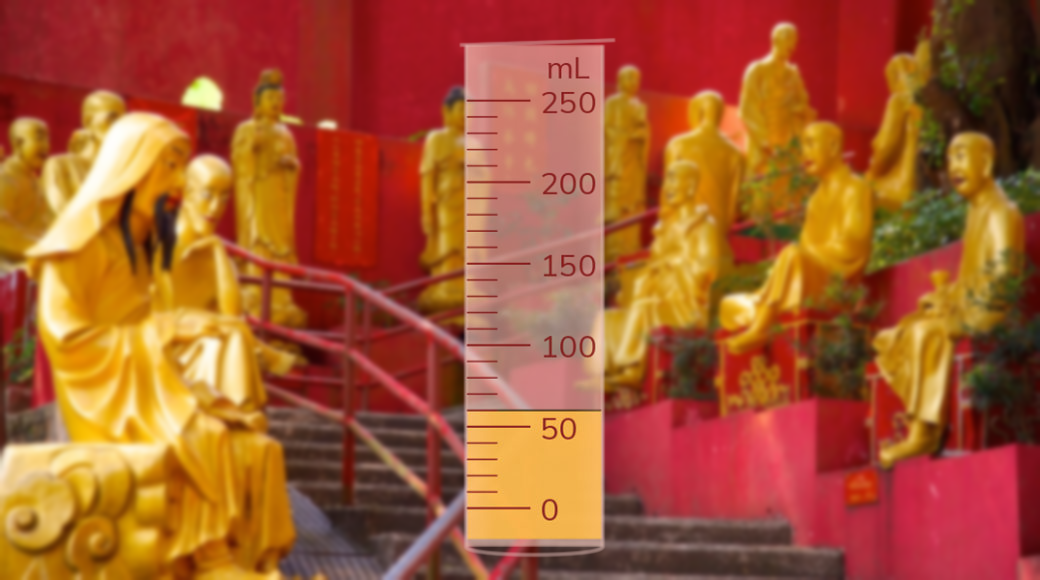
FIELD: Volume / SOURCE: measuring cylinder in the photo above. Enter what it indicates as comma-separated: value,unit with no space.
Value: 60,mL
